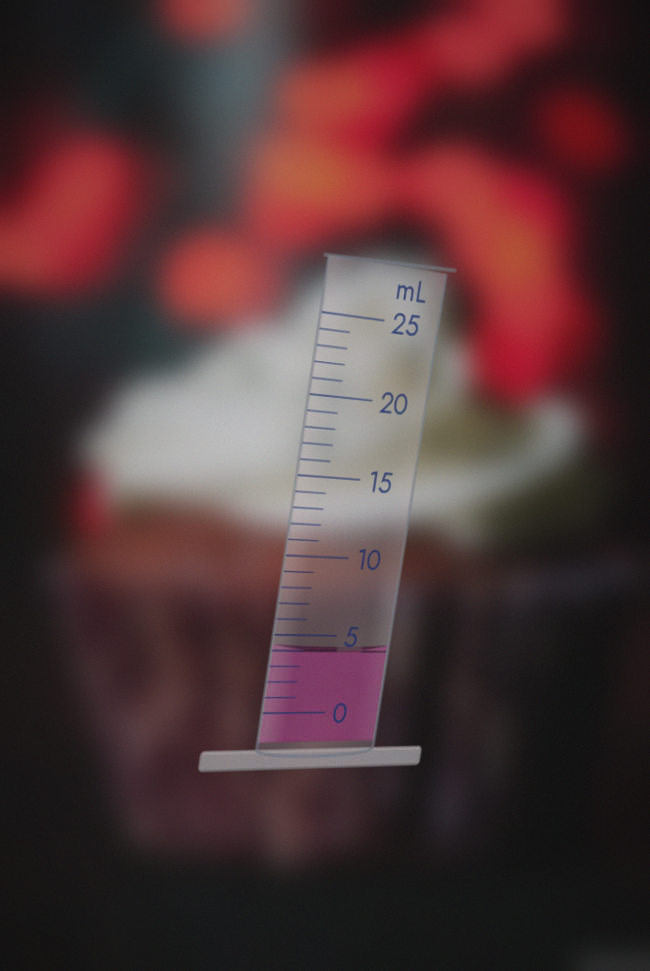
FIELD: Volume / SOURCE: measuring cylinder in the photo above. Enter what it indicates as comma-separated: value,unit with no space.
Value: 4,mL
